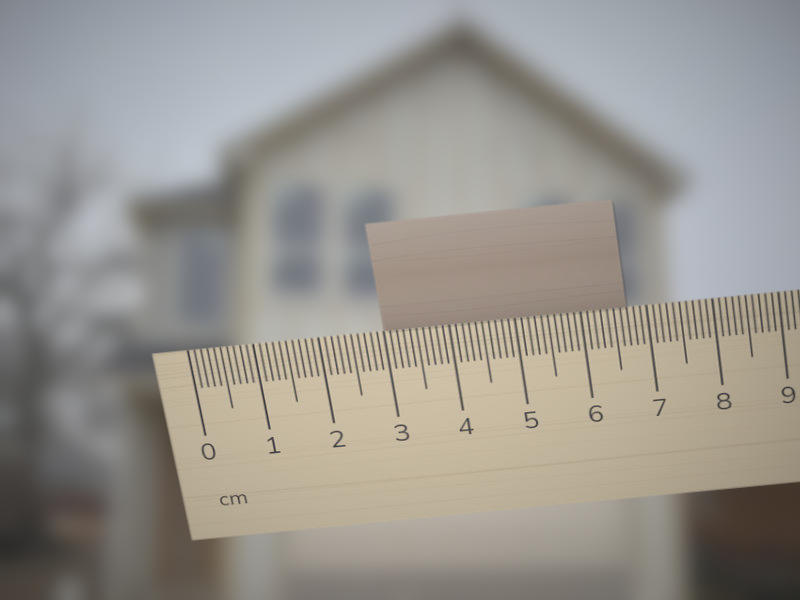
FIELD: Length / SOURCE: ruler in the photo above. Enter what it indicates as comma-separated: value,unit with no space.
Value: 3.7,cm
